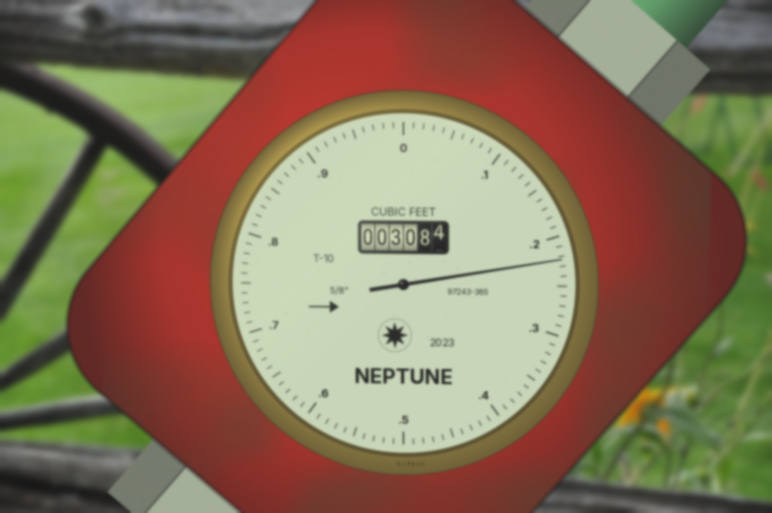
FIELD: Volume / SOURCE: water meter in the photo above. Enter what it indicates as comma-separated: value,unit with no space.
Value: 3084.22,ft³
